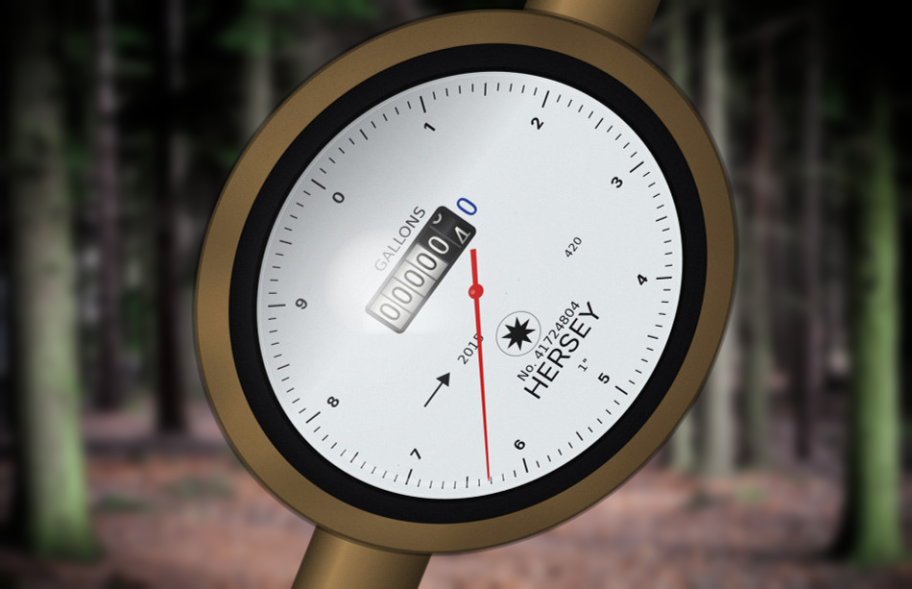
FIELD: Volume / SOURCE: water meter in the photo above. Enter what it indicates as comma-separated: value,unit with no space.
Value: 36.3,gal
